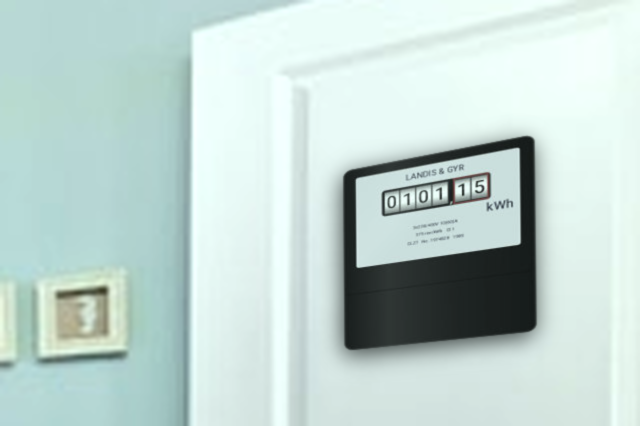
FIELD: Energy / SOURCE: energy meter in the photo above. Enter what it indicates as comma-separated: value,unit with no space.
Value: 101.15,kWh
